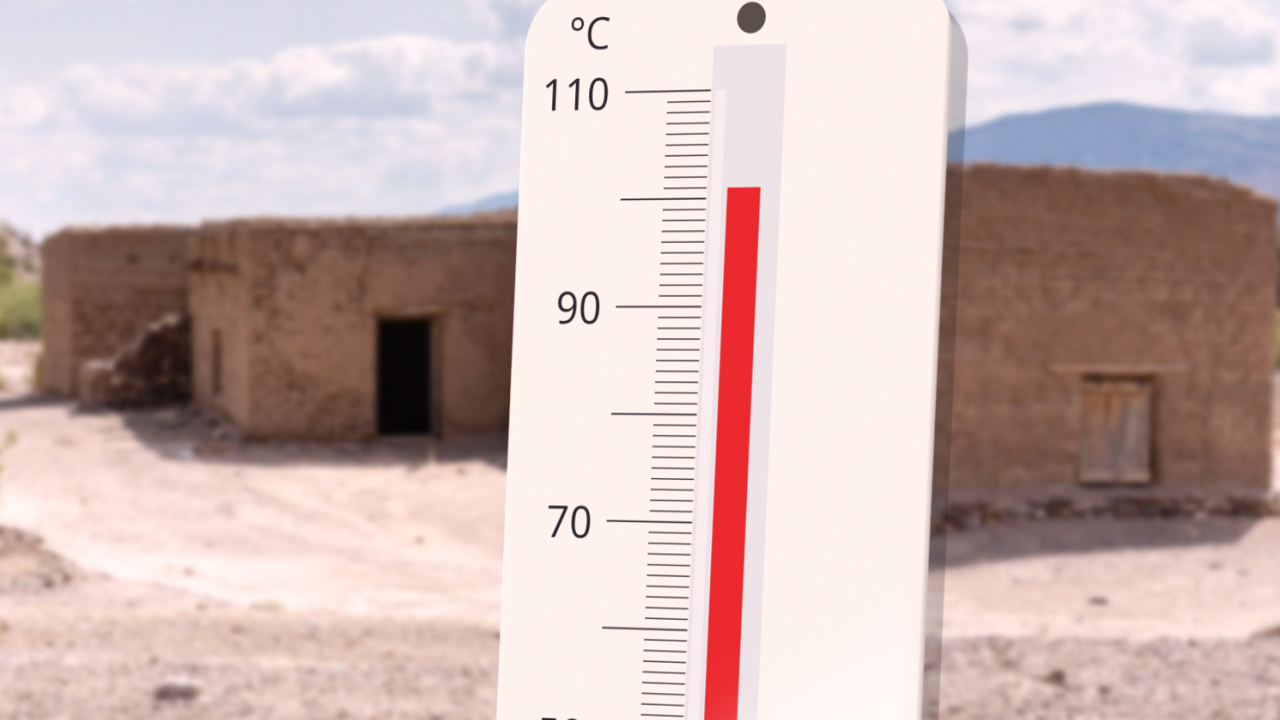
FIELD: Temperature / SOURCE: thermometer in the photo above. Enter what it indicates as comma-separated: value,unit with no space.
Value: 101,°C
